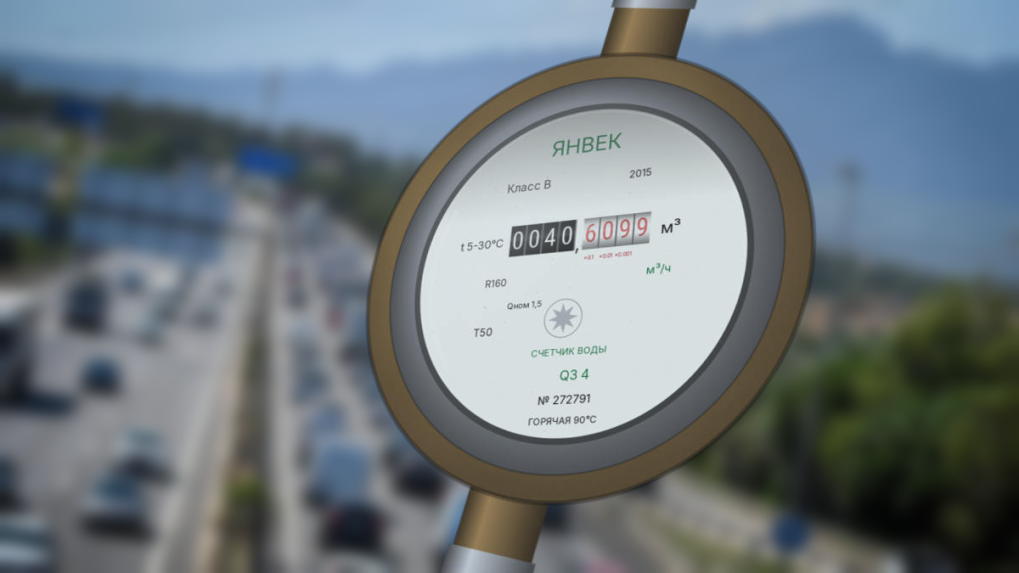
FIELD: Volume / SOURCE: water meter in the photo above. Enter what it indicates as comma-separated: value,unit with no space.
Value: 40.6099,m³
